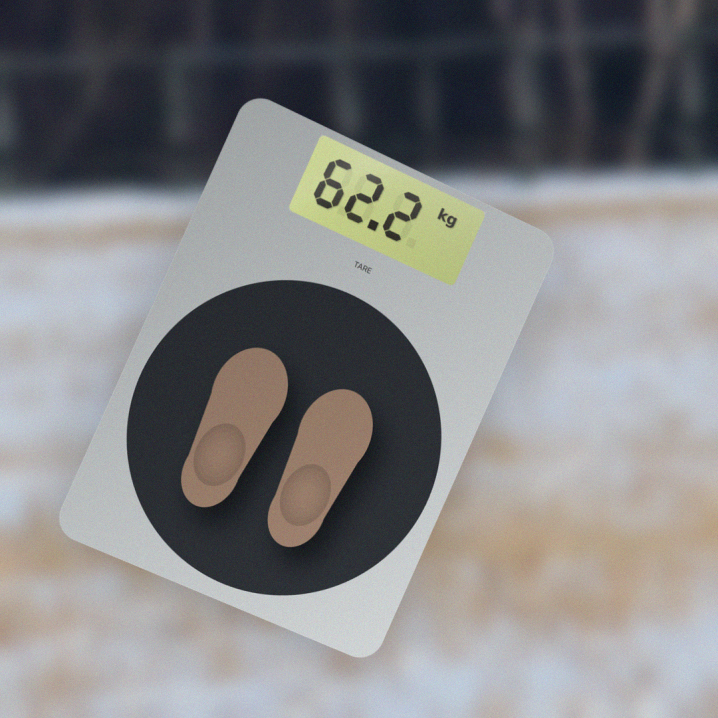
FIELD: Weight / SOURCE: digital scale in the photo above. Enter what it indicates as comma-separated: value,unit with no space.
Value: 62.2,kg
